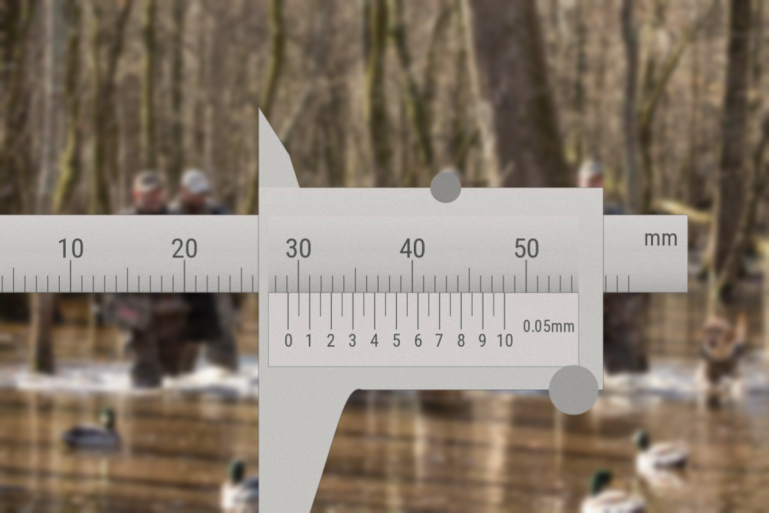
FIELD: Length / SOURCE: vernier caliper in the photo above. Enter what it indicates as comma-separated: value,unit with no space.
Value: 29.1,mm
